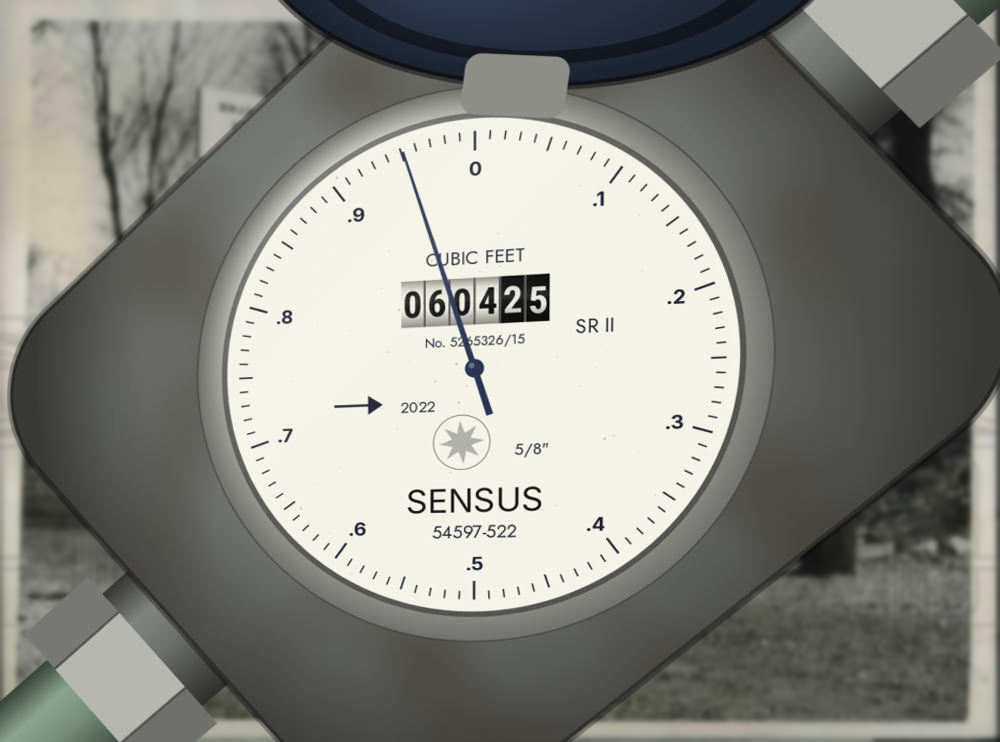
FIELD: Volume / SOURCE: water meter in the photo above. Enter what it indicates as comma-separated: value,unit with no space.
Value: 60424.95,ft³
